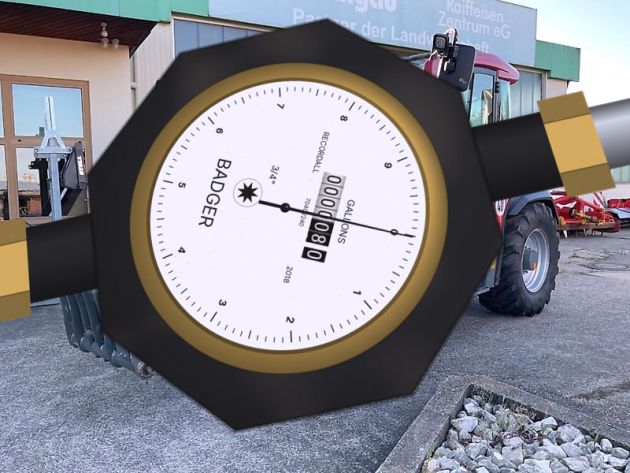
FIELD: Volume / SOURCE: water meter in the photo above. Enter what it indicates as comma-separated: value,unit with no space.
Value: 80.0,gal
